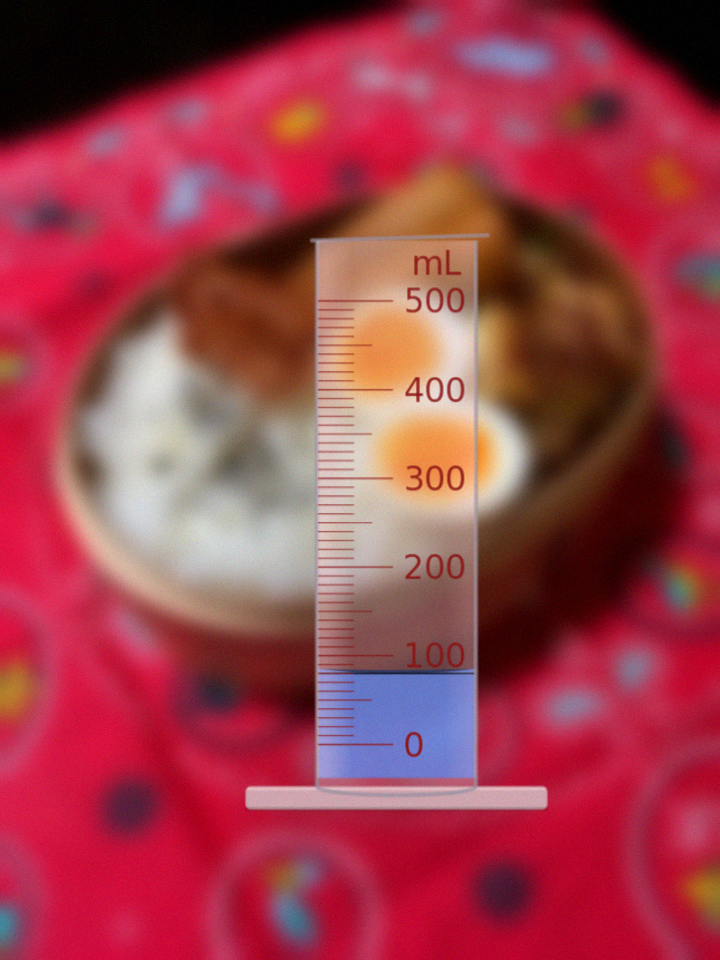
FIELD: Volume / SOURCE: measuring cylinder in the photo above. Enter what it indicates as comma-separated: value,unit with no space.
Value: 80,mL
